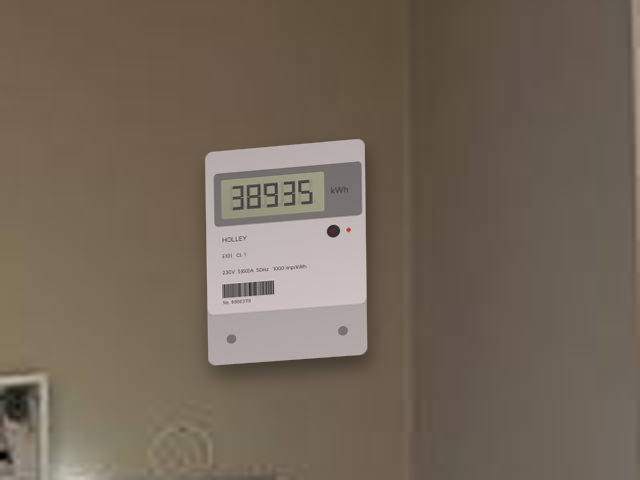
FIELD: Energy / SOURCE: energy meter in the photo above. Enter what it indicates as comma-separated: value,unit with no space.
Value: 38935,kWh
